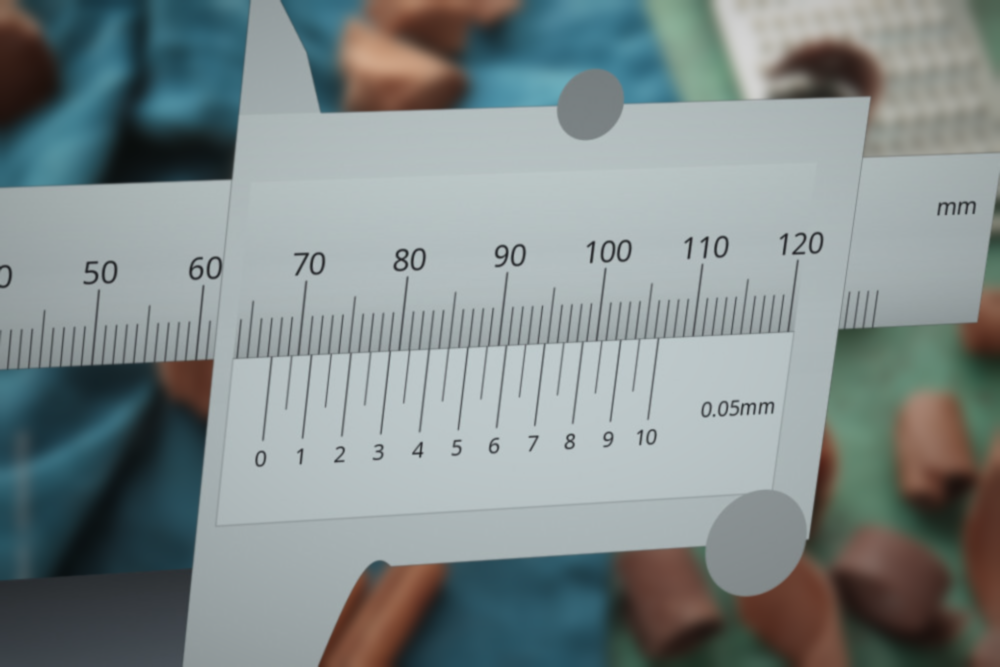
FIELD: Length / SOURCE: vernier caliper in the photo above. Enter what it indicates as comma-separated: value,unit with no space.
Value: 67.4,mm
